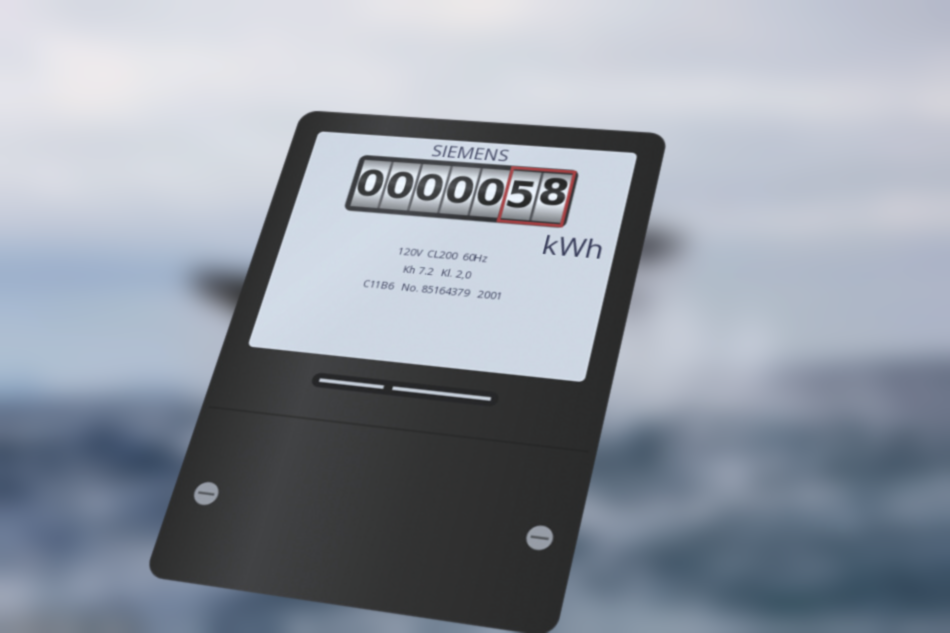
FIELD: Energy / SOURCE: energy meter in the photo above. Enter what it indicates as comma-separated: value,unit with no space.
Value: 0.58,kWh
